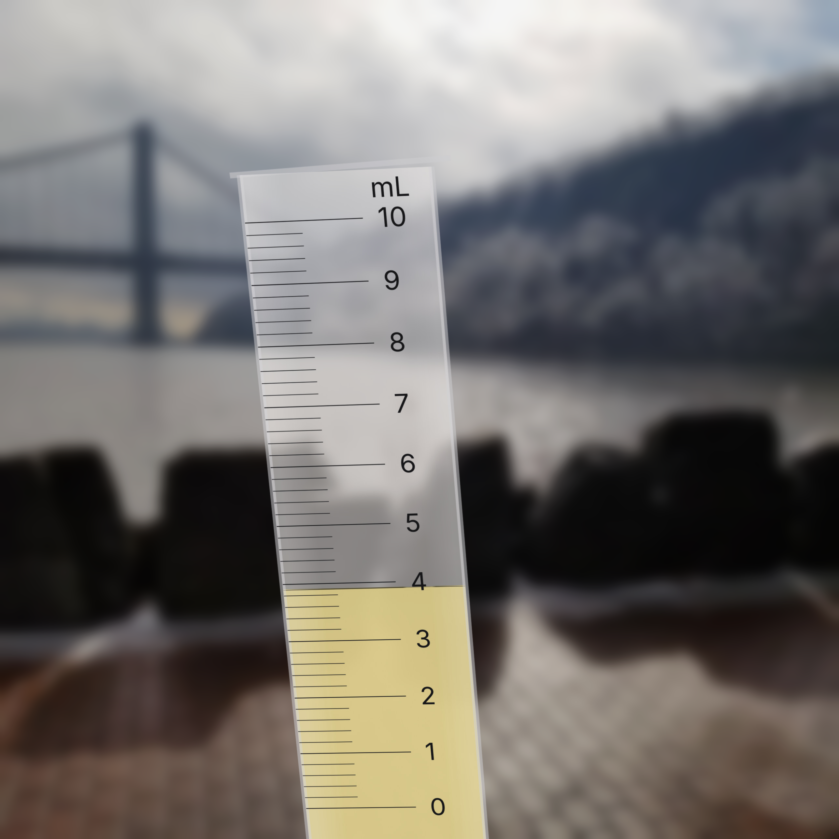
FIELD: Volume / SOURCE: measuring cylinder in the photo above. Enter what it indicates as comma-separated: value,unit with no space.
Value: 3.9,mL
